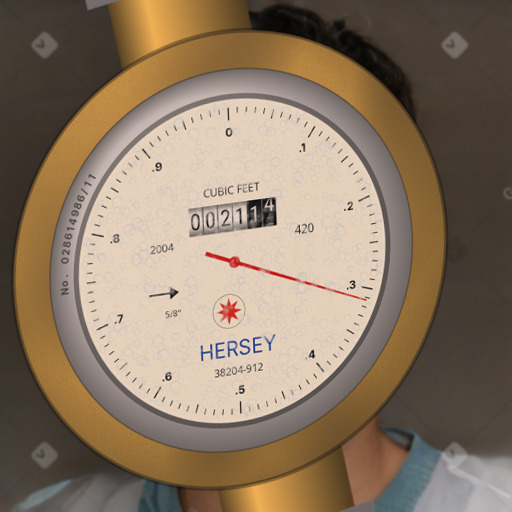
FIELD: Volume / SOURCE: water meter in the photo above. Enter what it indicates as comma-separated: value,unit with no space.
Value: 2114.31,ft³
